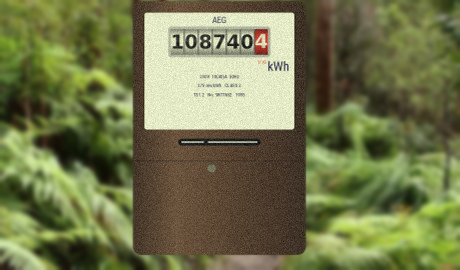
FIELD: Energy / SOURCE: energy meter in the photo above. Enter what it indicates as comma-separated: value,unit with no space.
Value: 108740.4,kWh
